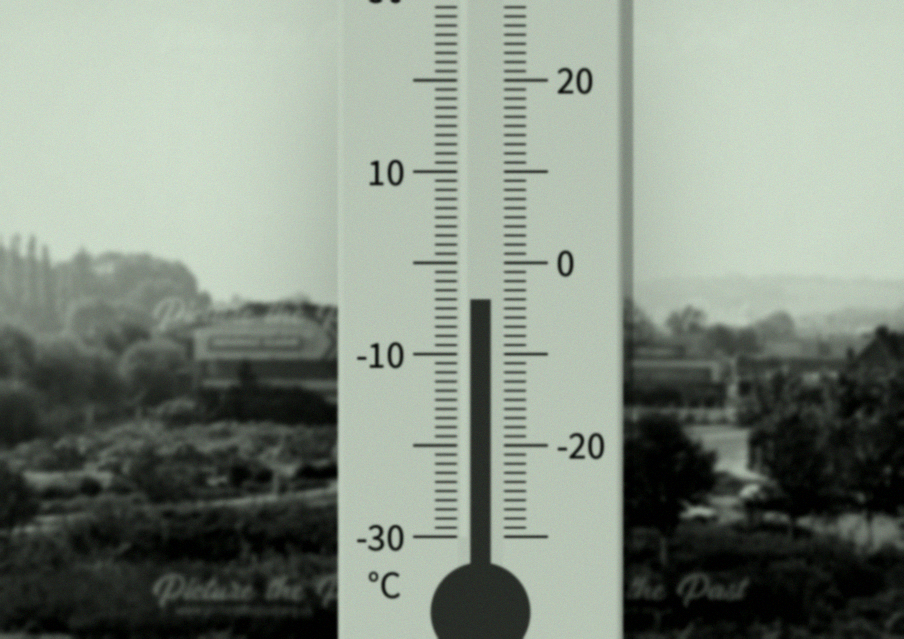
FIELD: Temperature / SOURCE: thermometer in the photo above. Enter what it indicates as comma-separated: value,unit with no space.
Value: -4,°C
